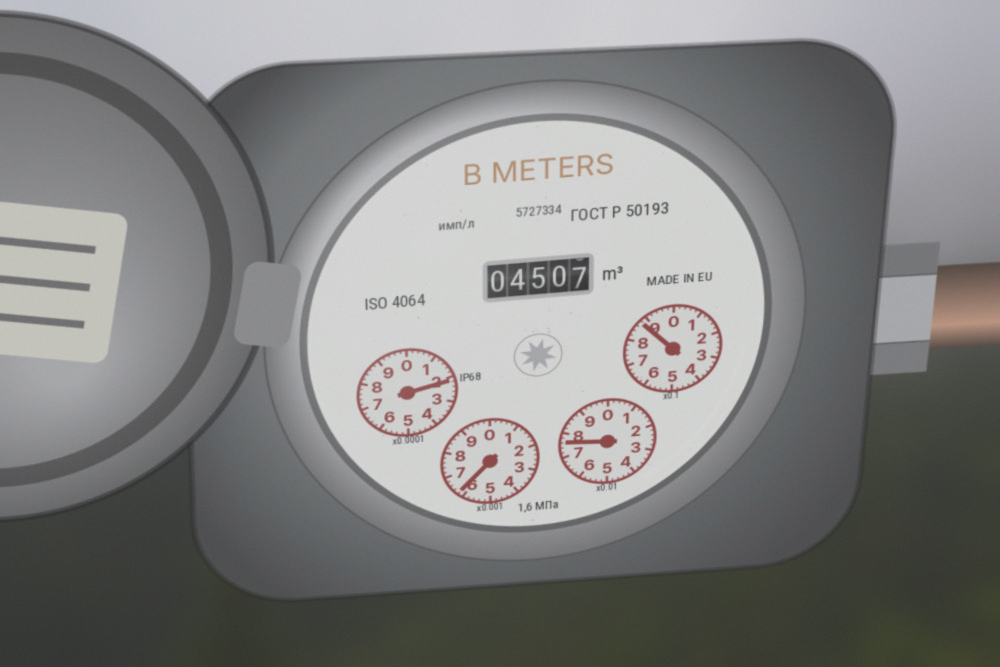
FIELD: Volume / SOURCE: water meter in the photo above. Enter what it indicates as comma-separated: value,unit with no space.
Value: 4506.8762,m³
